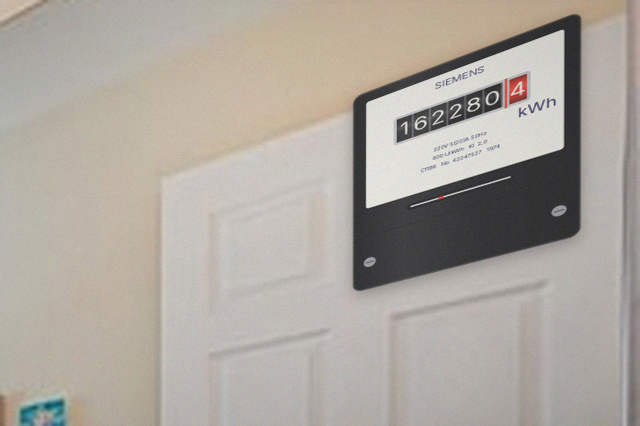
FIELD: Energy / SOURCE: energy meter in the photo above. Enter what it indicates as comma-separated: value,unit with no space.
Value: 162280.4,kWh
